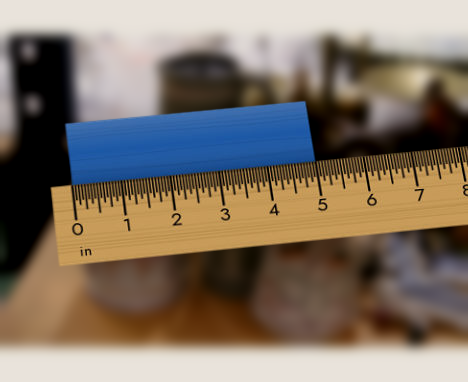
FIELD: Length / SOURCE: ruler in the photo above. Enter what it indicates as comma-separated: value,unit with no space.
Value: 5,in
